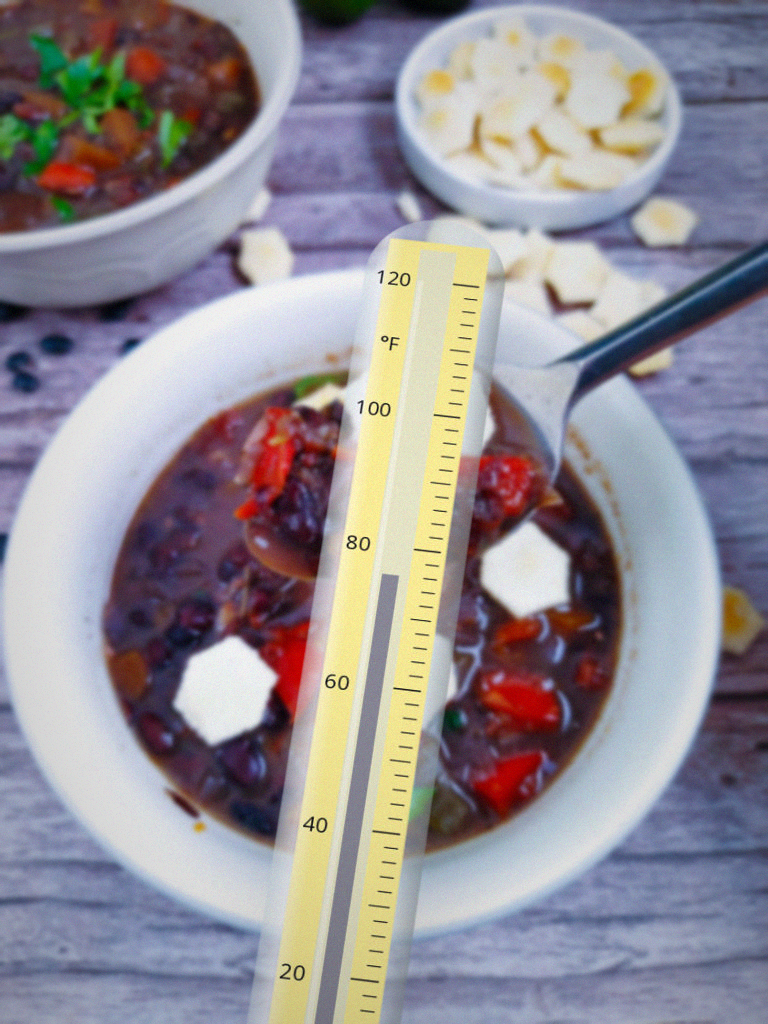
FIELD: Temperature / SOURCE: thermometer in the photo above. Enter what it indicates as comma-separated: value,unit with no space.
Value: 76,°F
